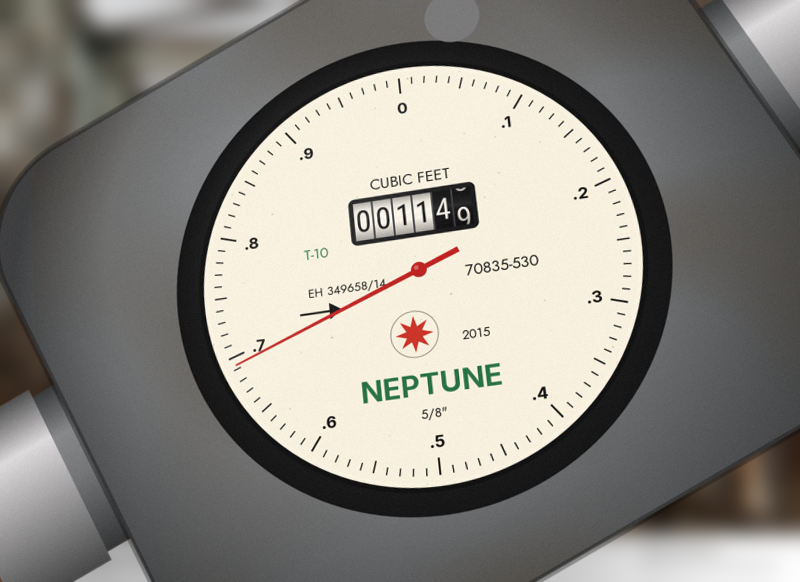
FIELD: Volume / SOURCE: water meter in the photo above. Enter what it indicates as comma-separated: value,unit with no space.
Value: 1148.69,ft³
